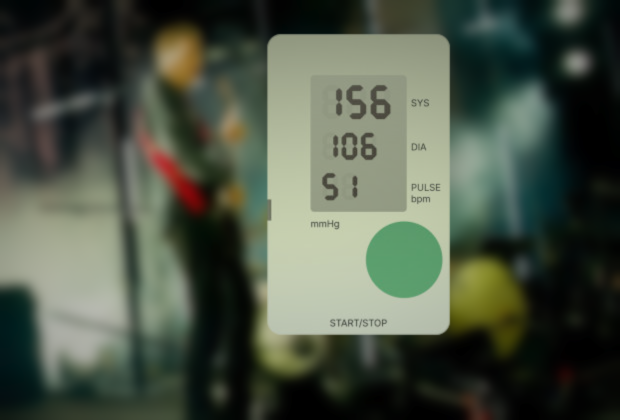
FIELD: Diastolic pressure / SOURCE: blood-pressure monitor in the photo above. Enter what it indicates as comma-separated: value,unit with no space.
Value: 106,mmHg
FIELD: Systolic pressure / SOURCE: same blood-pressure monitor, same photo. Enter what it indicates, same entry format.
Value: 156,mmHg
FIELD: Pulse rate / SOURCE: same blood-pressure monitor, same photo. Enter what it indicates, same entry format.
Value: 51,bpm
